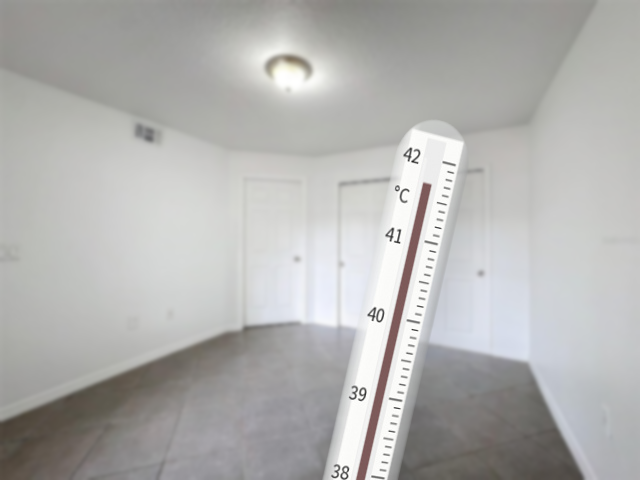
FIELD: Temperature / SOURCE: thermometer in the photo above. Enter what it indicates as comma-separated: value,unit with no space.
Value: 41.7,°C
